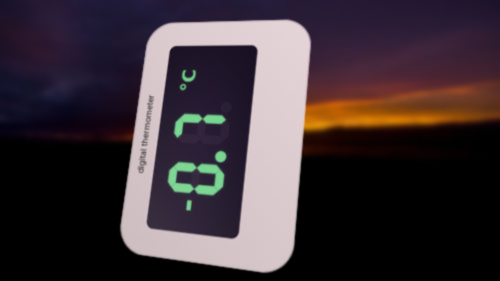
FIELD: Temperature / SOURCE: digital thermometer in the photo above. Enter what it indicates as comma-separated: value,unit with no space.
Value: -0.7,°C
